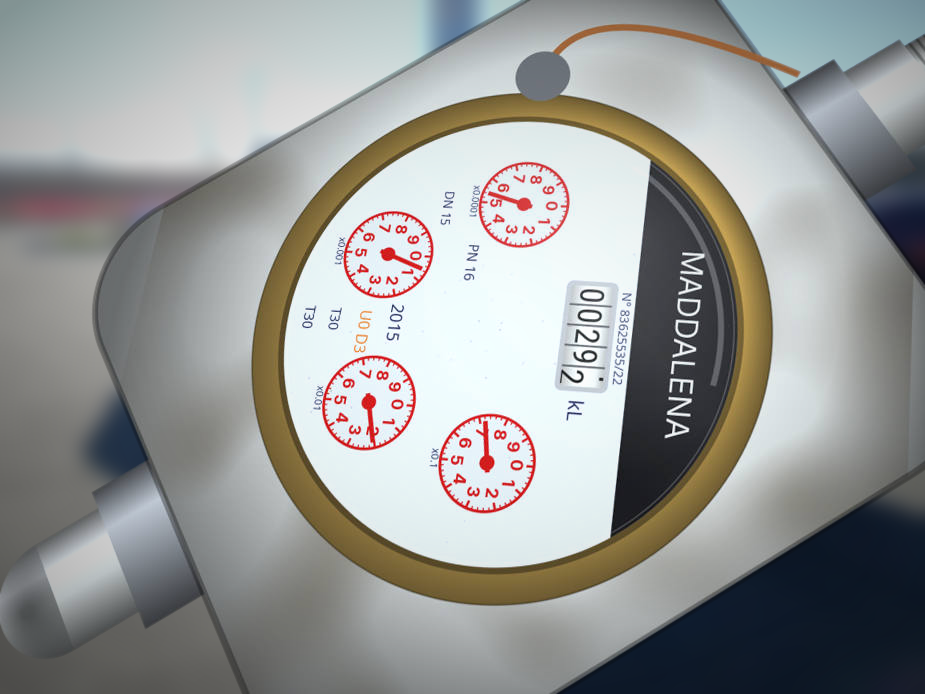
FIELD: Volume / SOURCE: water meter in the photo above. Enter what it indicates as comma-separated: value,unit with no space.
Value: 291.7205,kL
